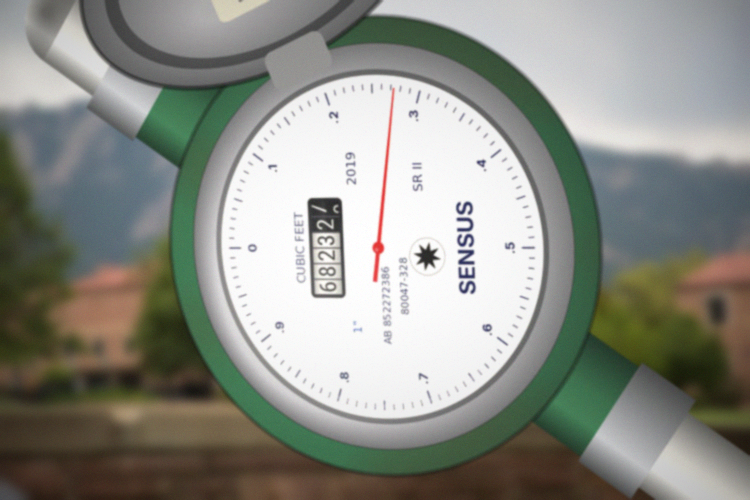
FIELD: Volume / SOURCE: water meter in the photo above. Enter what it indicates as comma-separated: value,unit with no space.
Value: 682327.27,ft³
